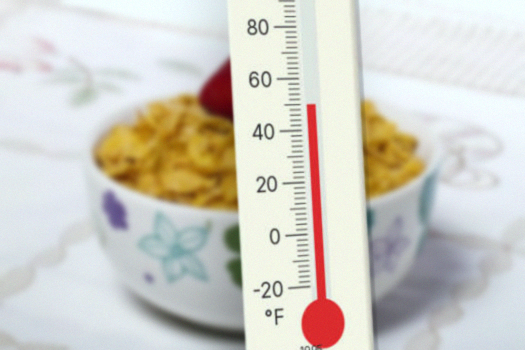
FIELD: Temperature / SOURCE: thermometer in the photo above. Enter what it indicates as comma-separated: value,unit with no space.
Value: 50,°F
